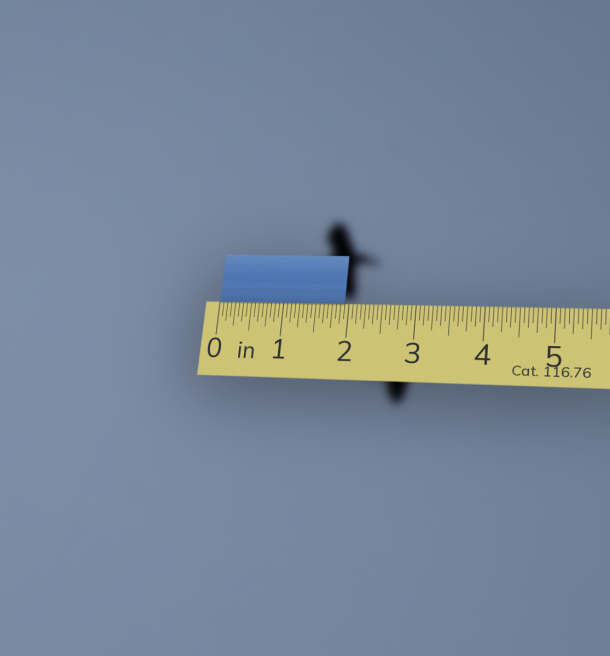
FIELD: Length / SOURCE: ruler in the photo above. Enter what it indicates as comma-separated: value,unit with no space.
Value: 1.9375,in
